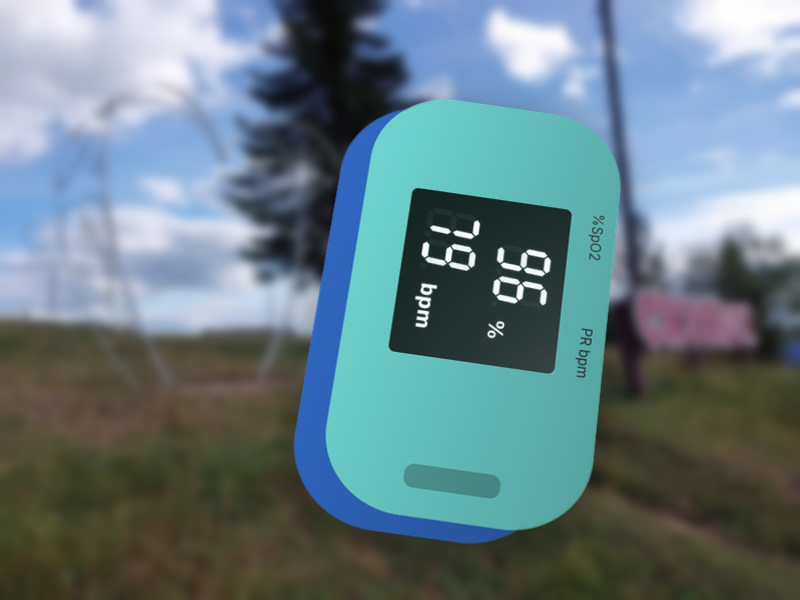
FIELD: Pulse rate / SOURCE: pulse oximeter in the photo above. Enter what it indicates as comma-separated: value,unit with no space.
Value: 79,bpm
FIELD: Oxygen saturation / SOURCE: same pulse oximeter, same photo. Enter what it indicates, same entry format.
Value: 96,%
